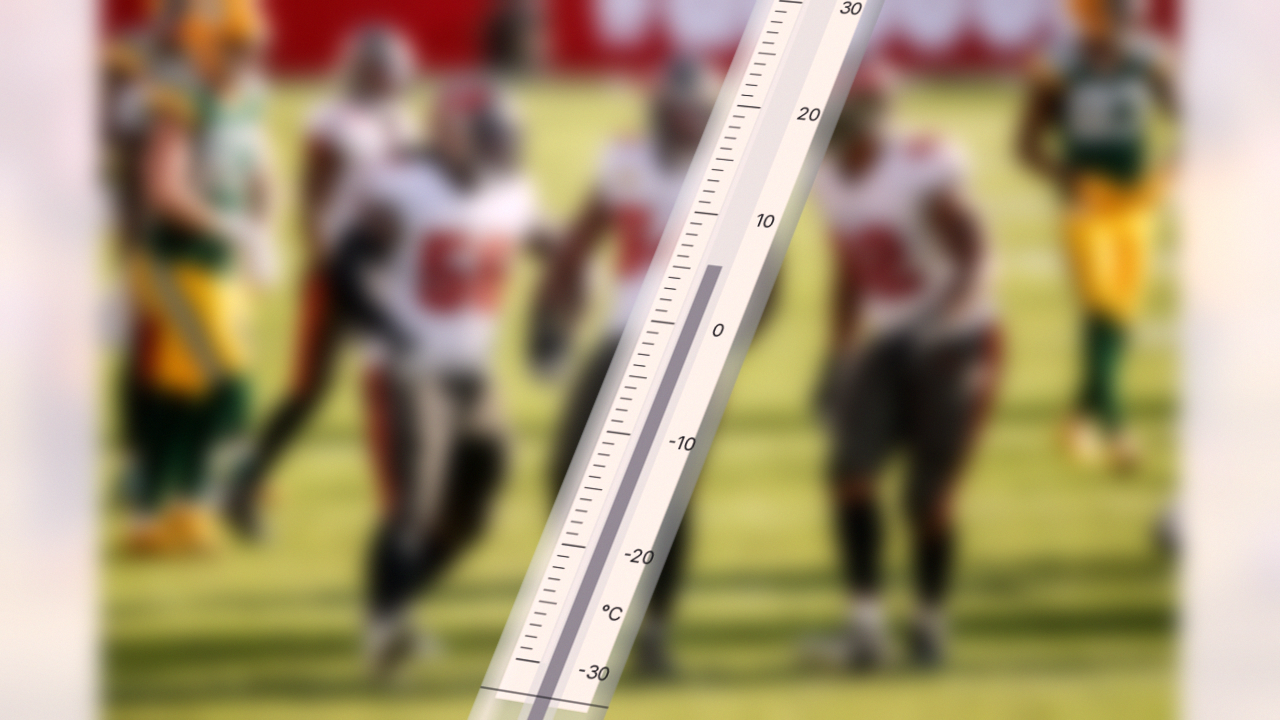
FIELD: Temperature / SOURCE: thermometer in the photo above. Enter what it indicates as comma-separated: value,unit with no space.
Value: 5.5,°C
